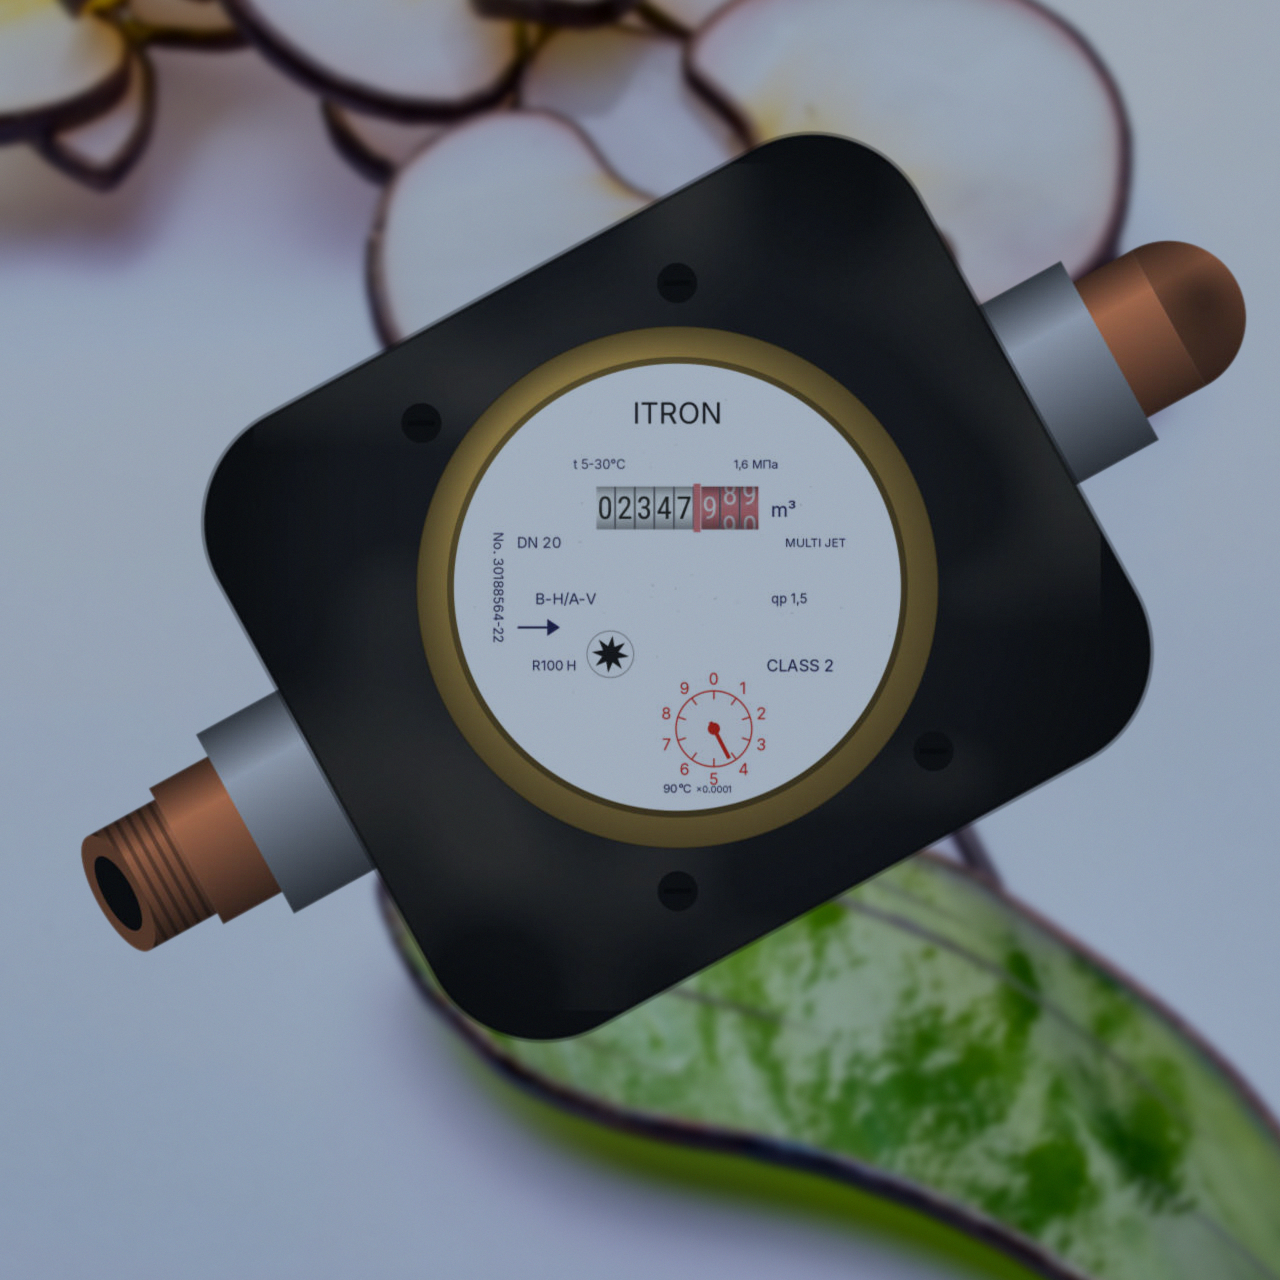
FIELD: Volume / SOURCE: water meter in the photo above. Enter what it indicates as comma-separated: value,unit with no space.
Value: 2347.9894,m³
